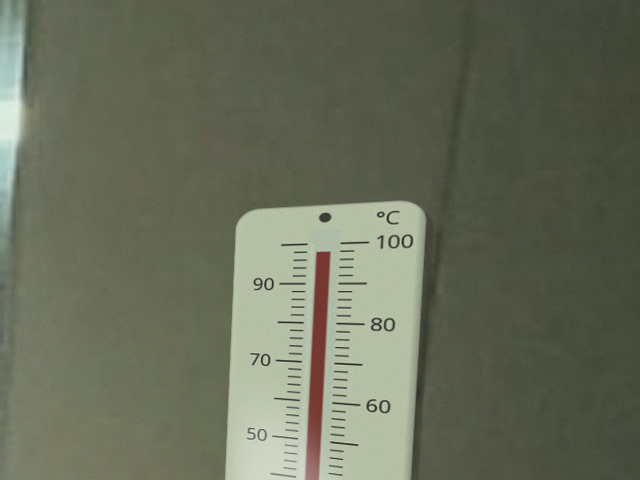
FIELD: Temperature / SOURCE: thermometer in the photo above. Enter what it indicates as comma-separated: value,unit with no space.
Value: 98,°C
